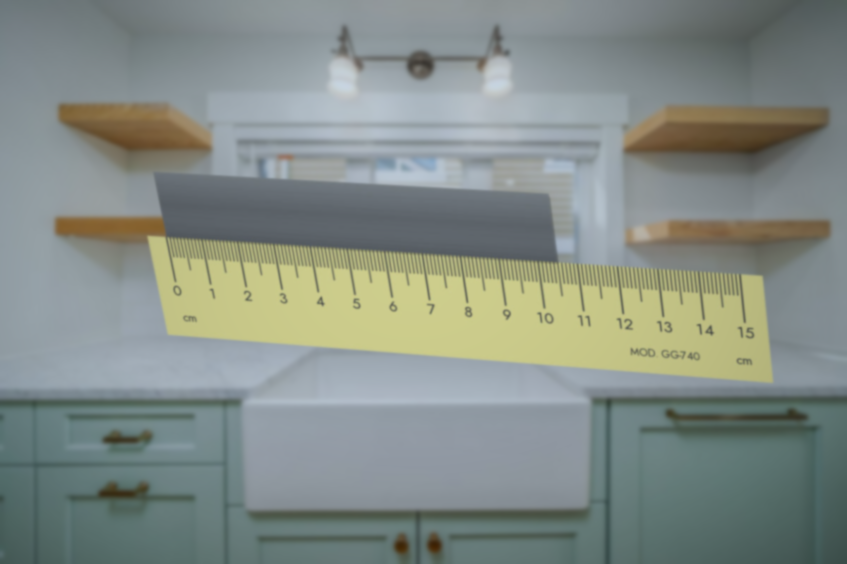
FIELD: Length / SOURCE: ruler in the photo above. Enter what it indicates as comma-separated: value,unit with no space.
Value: 10.5,cm
